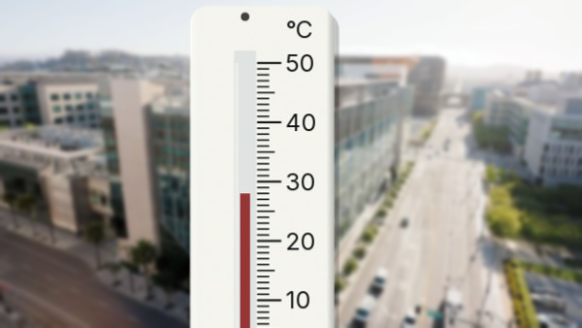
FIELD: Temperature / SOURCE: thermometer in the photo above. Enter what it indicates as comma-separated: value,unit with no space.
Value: 28,°C
